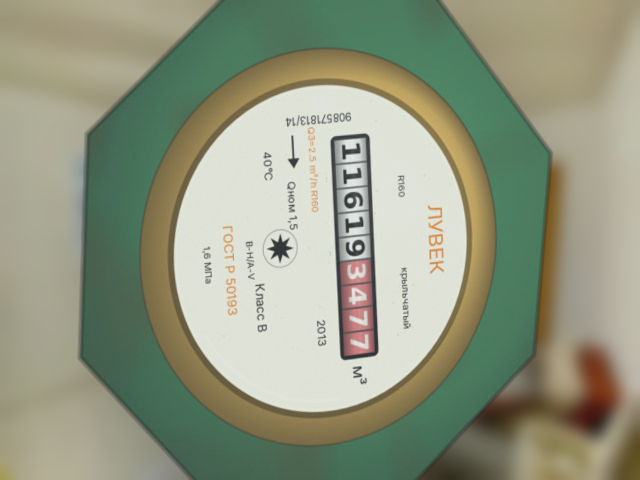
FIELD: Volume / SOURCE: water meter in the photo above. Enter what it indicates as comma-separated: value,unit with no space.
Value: 11619.3477,m³
